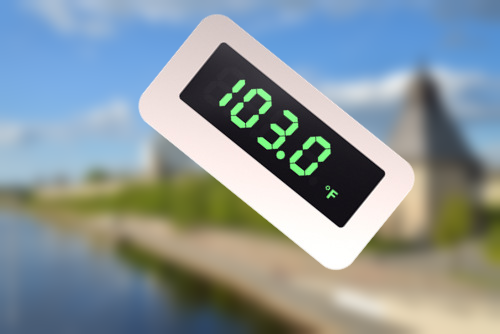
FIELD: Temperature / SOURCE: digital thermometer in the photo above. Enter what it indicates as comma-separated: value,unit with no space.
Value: 103.0,°F
